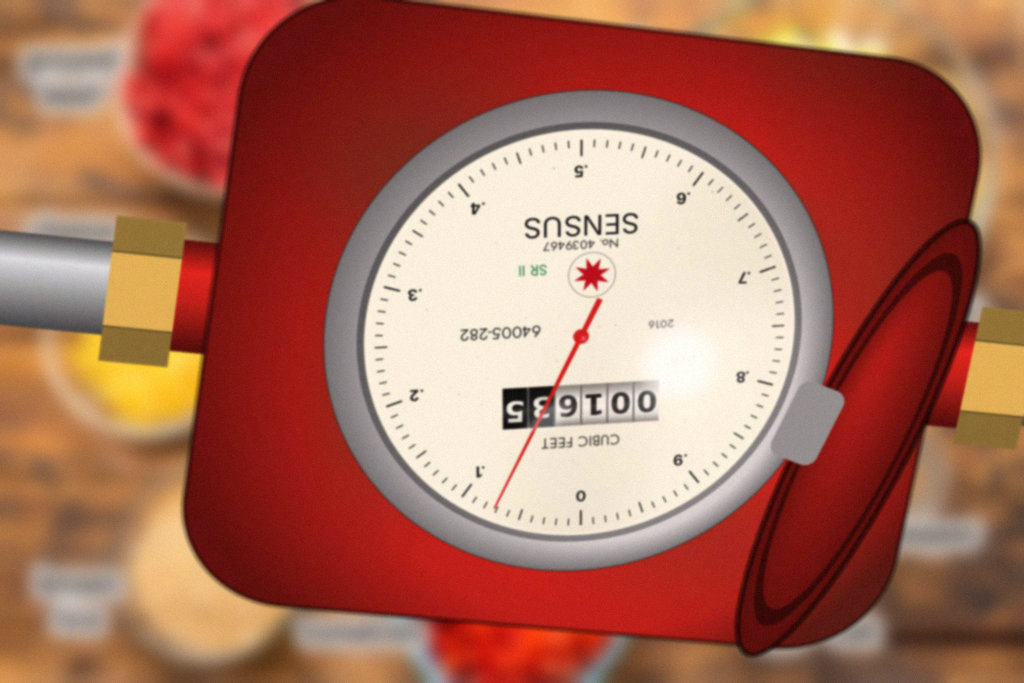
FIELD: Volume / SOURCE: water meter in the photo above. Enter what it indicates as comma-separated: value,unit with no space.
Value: 1635.07,ft³
